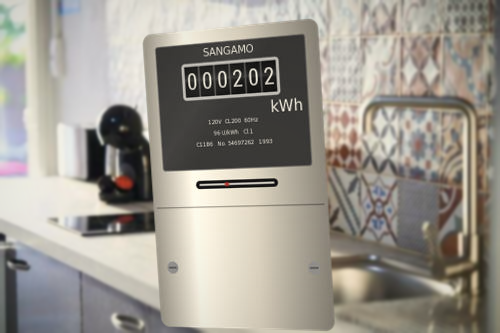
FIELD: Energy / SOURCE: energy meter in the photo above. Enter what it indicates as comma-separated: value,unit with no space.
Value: 202,kWh
